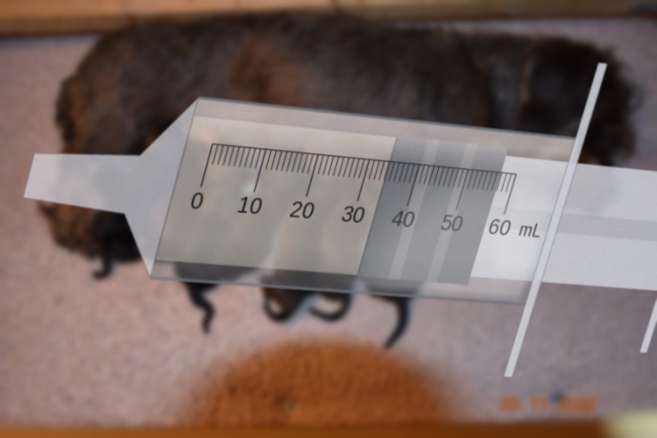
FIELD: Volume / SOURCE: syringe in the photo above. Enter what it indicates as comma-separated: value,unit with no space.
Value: 34,mL
